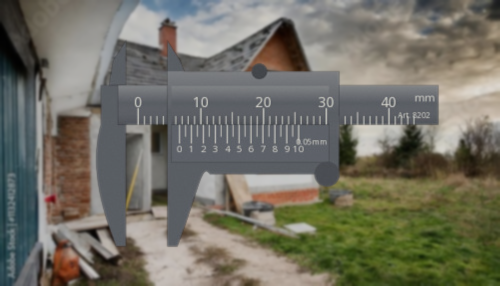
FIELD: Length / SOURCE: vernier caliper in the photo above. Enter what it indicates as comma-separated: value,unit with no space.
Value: 6.6,mm
